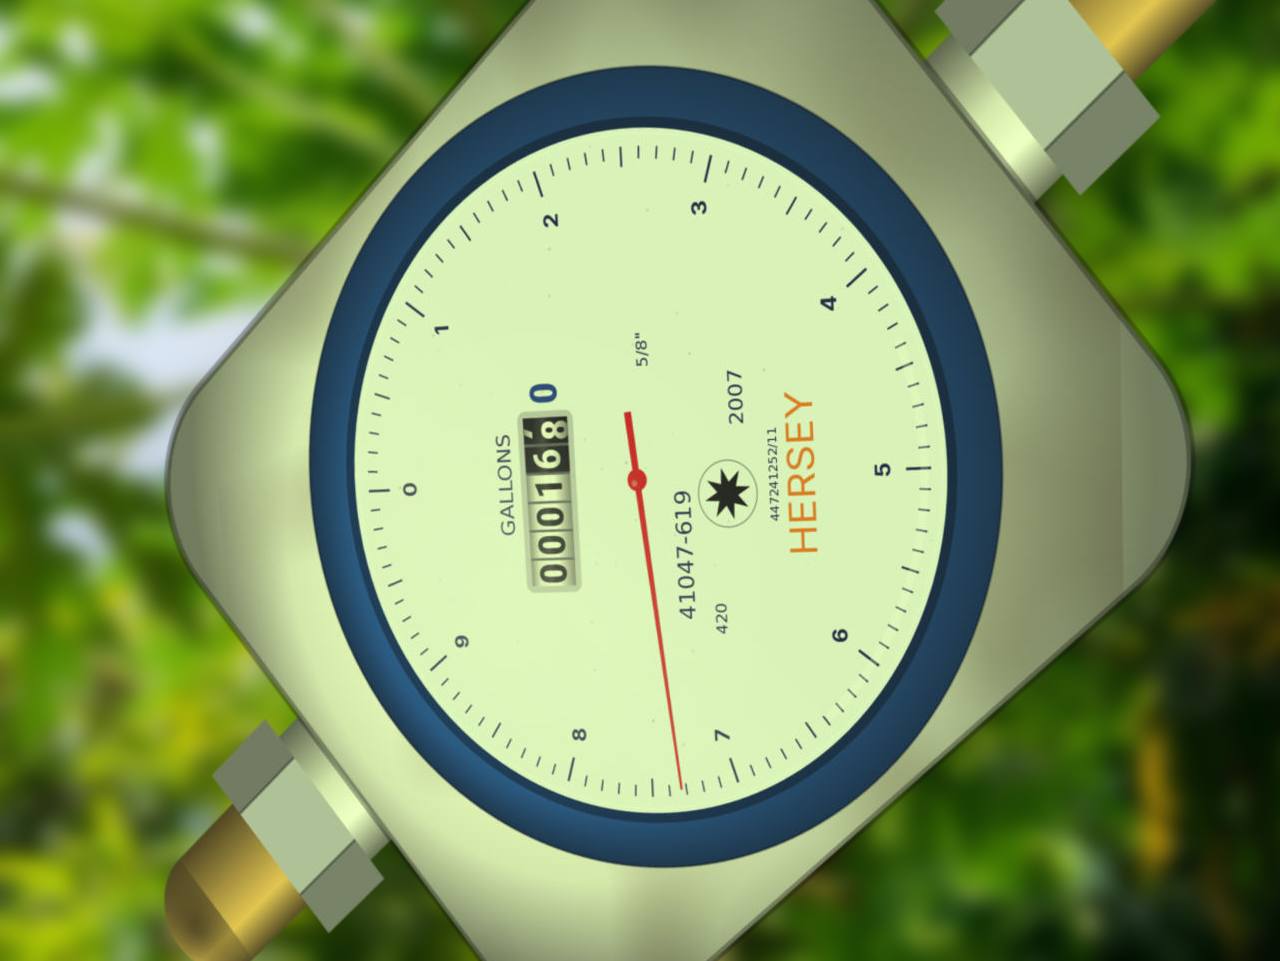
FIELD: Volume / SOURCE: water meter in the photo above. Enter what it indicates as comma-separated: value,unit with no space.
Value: 1677.3,gal
